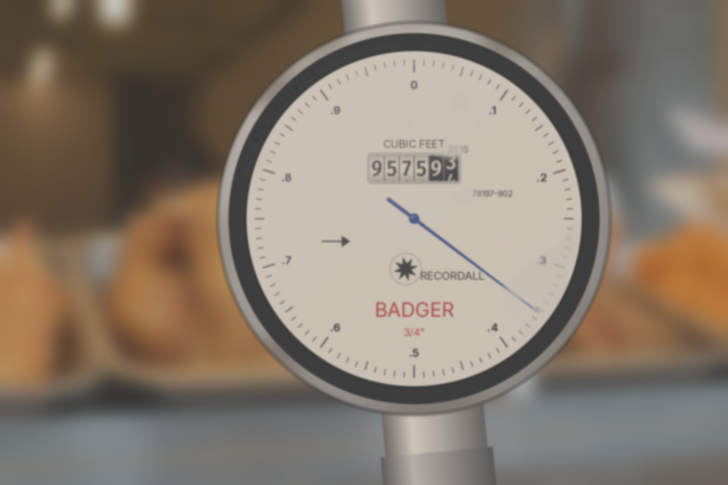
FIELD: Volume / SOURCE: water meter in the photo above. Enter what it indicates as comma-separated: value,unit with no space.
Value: 957593.35,ft³
